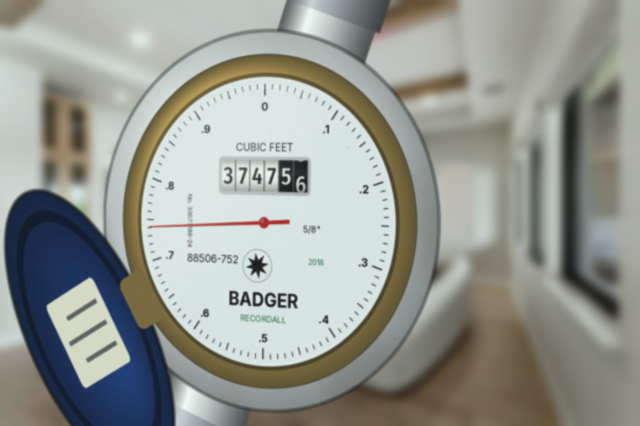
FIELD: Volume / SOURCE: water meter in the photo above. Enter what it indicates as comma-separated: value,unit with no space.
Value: 374755.74,ft³
